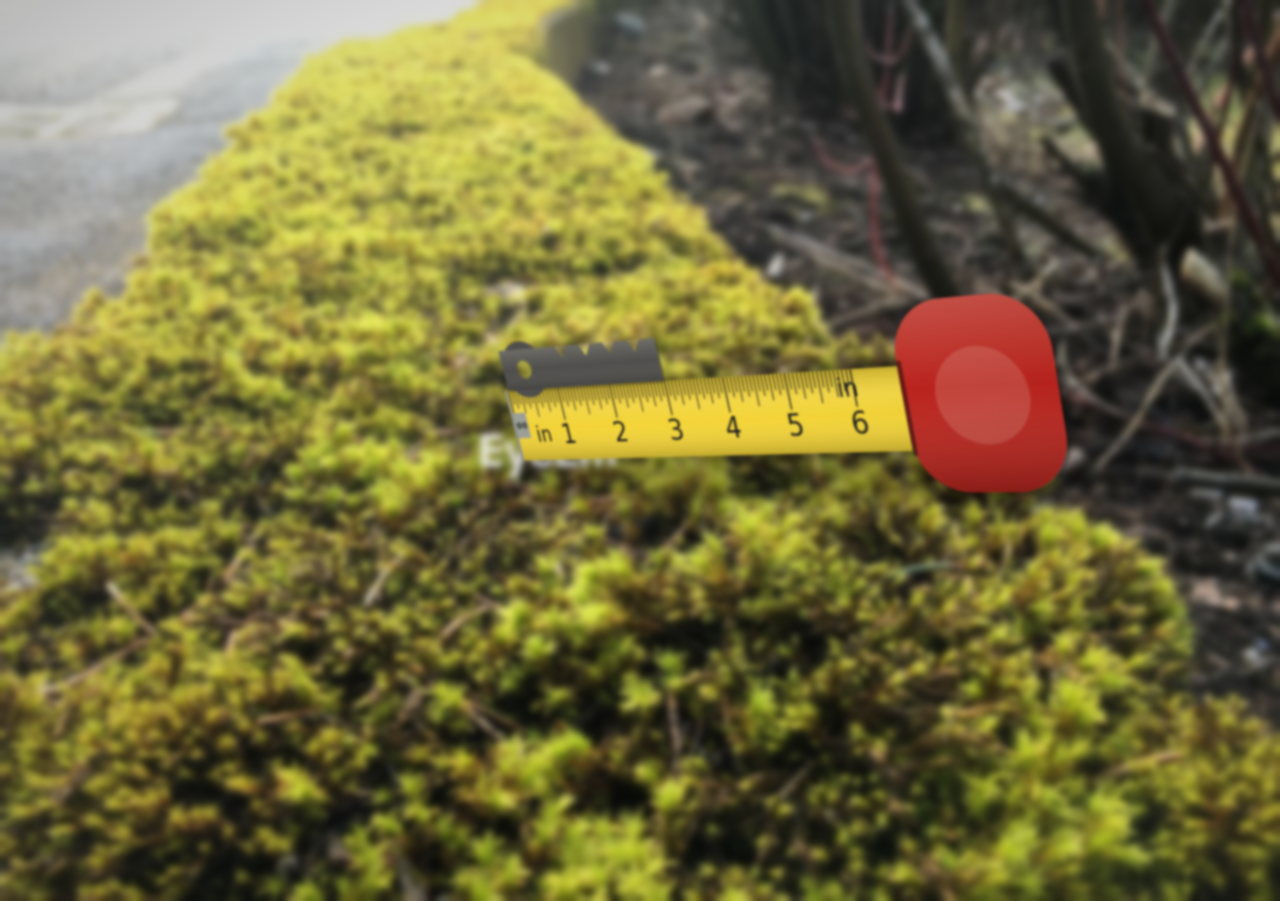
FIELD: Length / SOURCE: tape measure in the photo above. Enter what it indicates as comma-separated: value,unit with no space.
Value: 3,in
